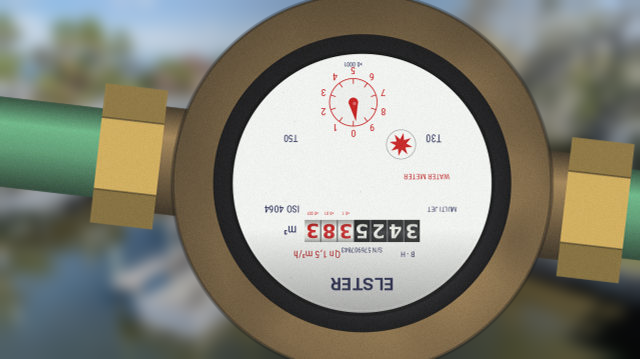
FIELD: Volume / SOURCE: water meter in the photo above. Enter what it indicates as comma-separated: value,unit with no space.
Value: 3425.3829,m³
